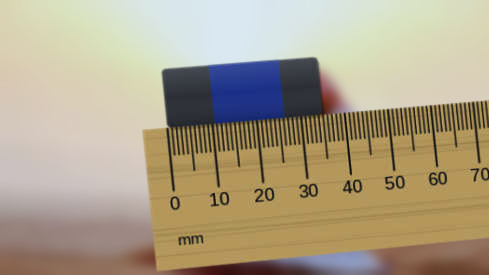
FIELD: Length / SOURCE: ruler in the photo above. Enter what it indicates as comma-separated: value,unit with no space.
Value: 35,mm
